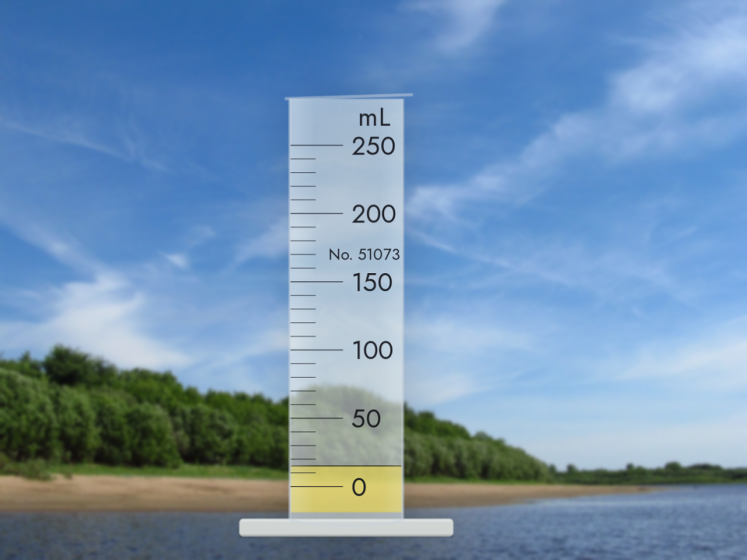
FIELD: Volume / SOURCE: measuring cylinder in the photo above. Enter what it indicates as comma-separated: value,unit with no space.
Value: 15,mL
